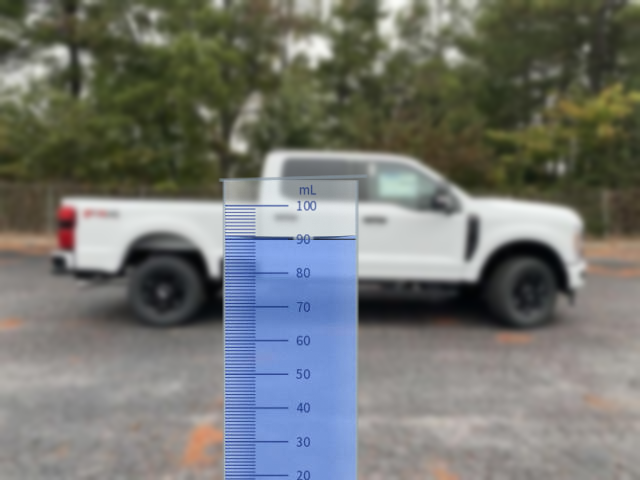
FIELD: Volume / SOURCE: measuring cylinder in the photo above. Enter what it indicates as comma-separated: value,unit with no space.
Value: 90,mL
